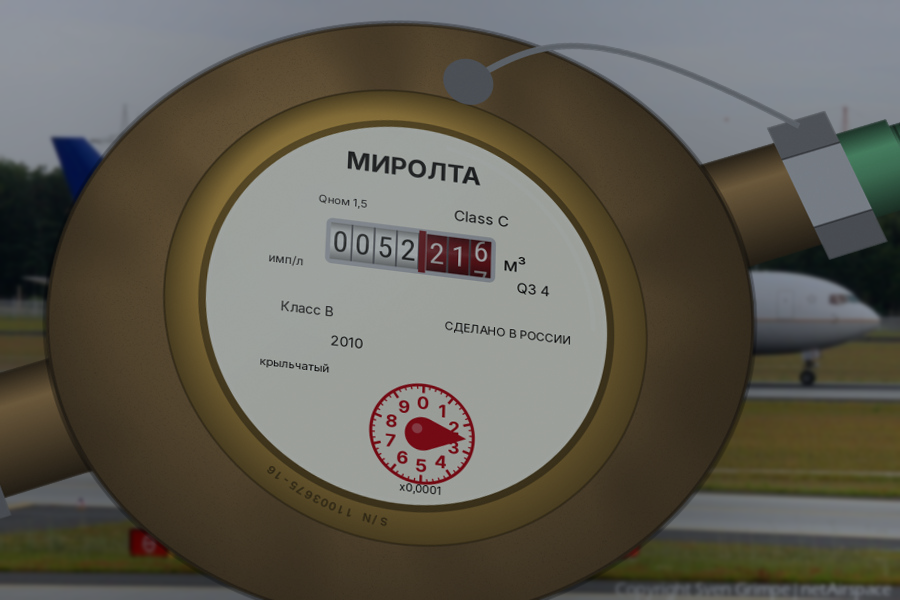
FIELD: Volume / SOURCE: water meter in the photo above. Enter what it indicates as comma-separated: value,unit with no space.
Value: 52.2162,m³
